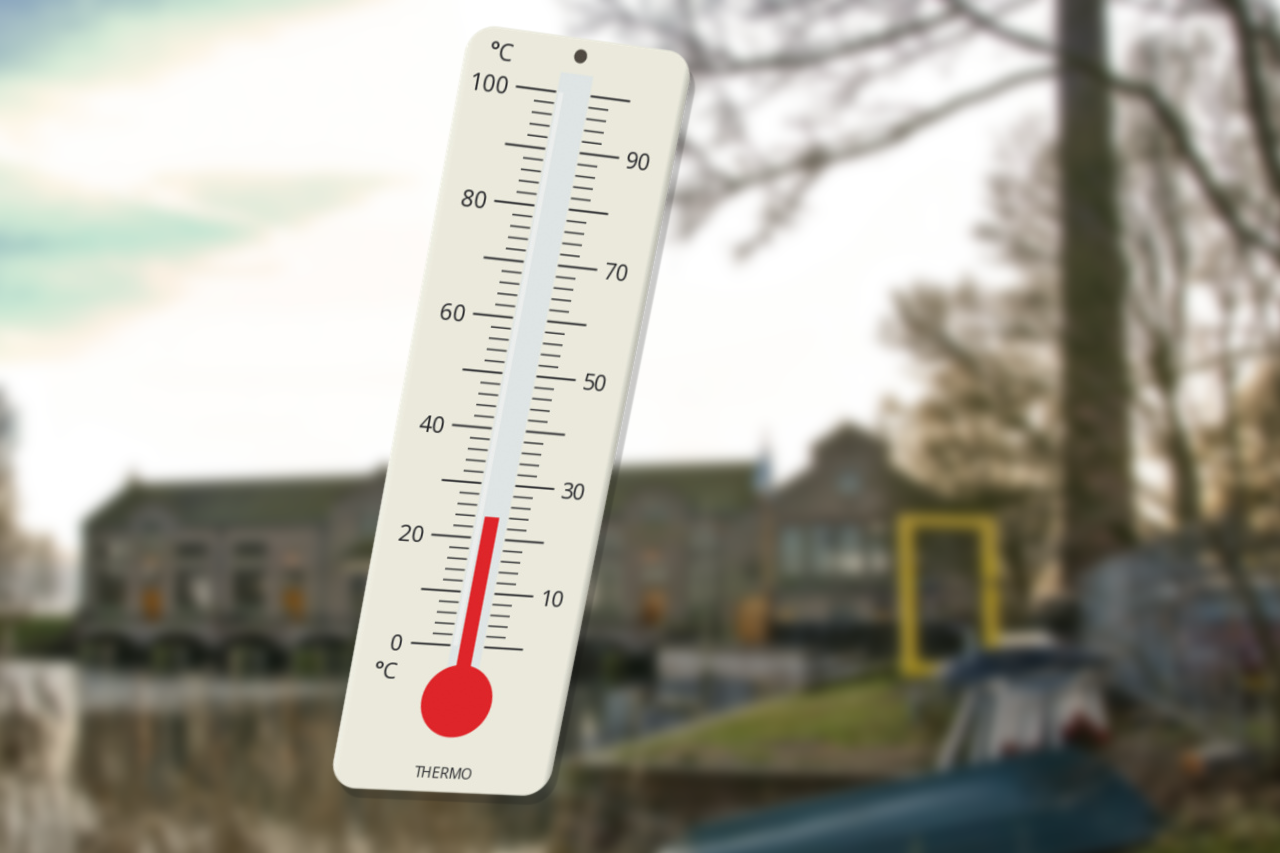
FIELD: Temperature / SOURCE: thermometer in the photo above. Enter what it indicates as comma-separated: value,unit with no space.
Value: 24,°C
